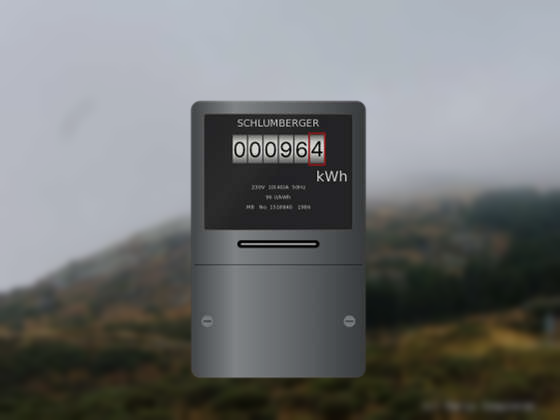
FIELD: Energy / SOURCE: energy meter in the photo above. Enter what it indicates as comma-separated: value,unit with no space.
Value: 96.4,kWh
